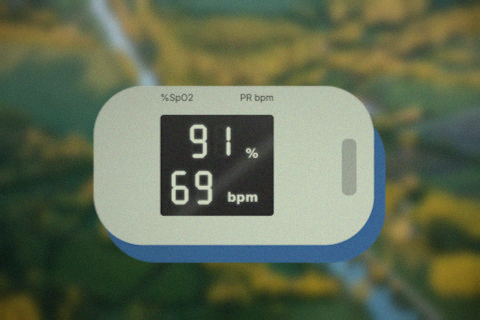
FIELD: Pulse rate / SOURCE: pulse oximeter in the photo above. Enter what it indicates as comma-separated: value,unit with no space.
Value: 69,bpm
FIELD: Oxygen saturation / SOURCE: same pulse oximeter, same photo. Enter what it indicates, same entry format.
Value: 91,%
